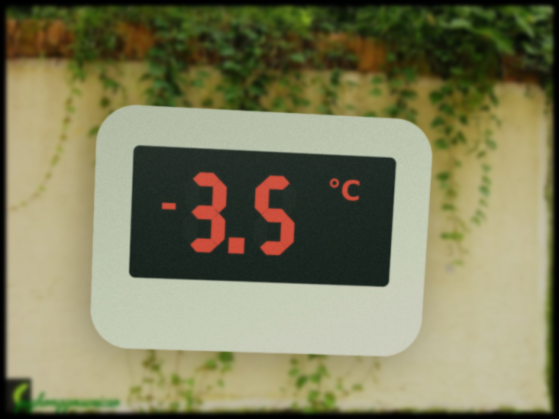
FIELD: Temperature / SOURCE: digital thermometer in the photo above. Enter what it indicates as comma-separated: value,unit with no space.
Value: -3.5,°C
